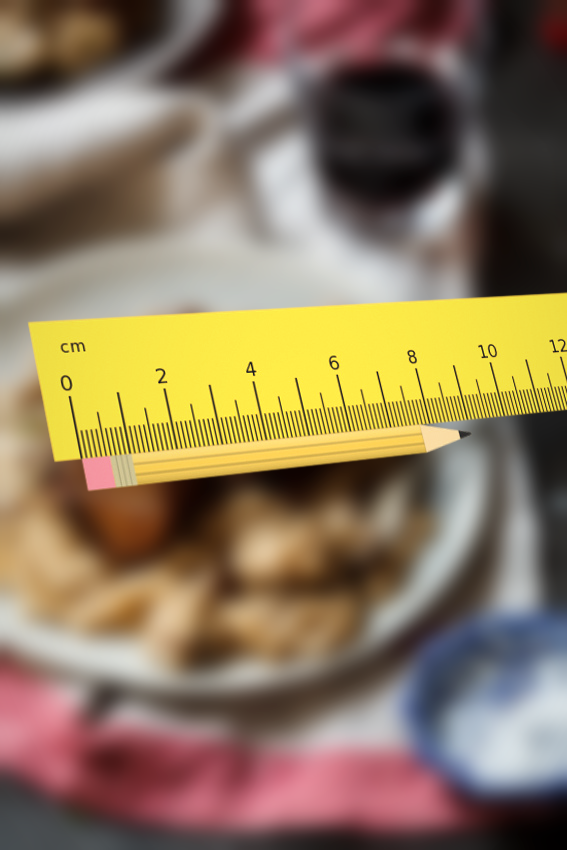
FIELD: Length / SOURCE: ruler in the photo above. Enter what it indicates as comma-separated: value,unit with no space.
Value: 9,cm
